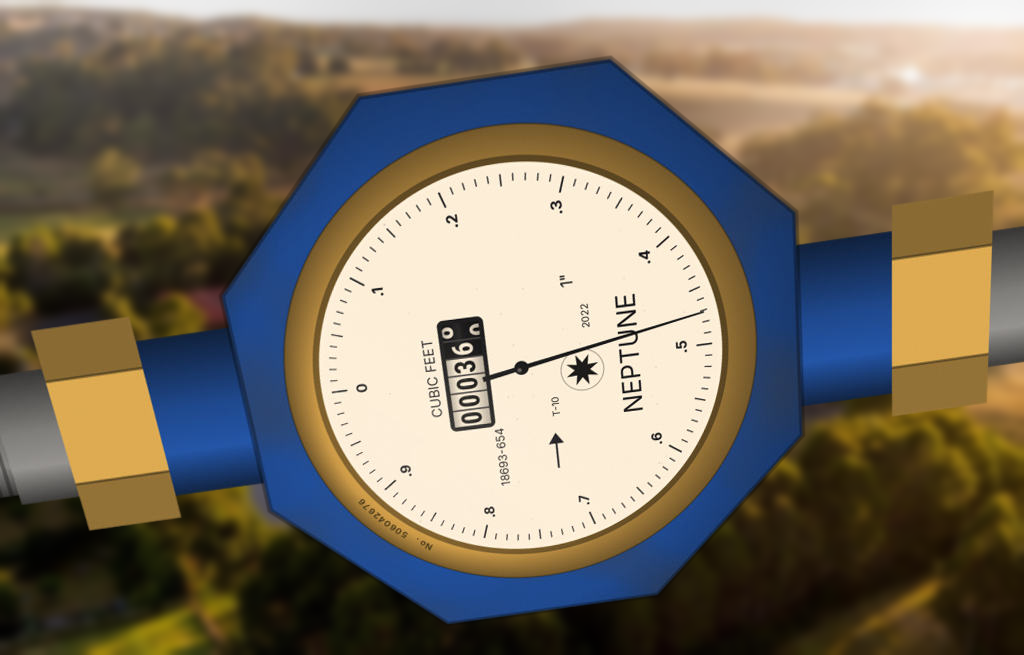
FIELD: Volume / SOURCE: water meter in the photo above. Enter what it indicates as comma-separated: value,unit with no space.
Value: 368.47,ft³
